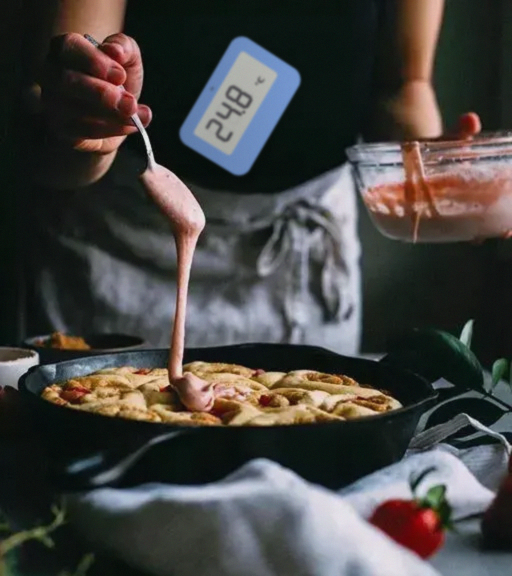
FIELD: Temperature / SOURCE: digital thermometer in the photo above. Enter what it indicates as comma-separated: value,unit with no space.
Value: 24.8,°C
